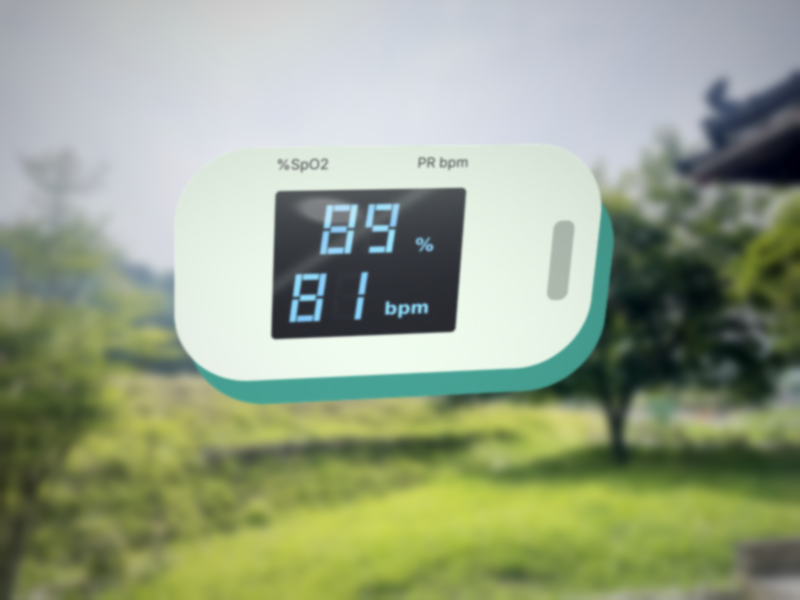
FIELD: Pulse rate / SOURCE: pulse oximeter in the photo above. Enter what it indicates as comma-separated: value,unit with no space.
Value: 81,bpm
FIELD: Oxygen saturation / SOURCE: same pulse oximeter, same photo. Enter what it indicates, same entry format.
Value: 89,%
